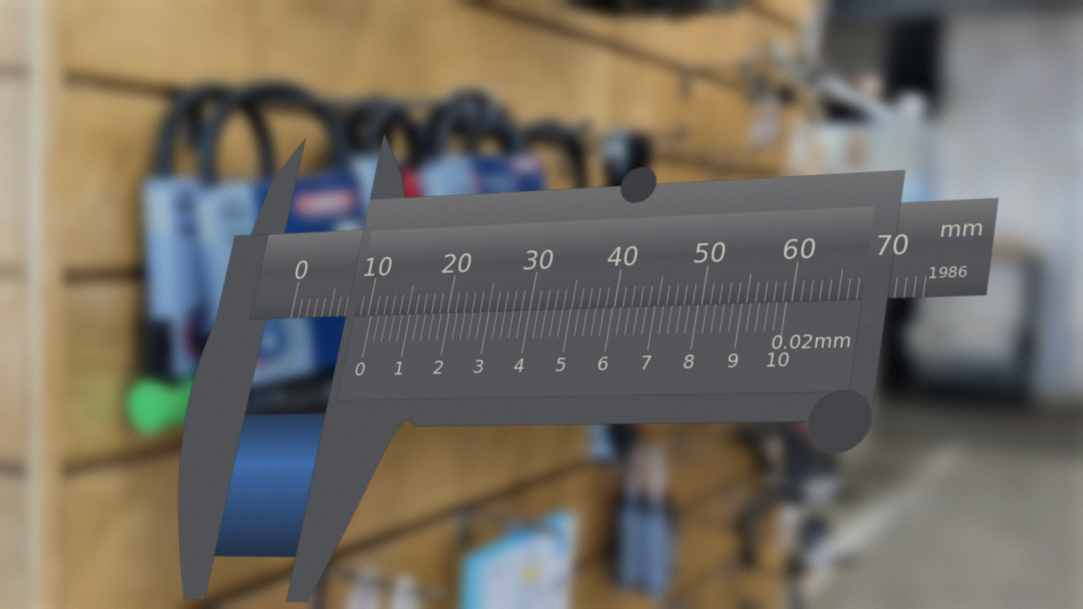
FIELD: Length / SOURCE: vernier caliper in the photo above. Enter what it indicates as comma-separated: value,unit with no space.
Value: 10.4,mm
